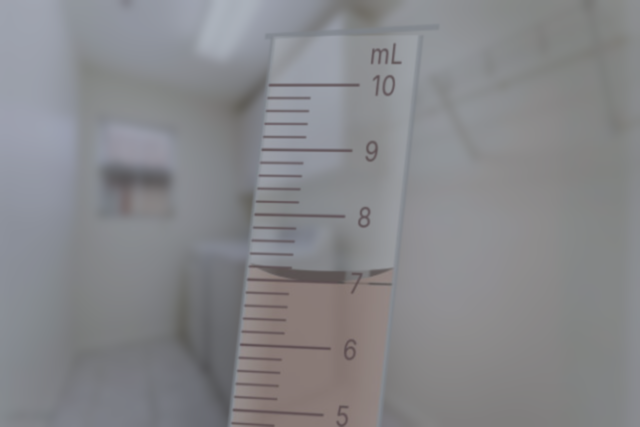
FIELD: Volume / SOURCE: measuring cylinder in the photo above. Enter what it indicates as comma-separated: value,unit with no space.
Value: 7,mL
